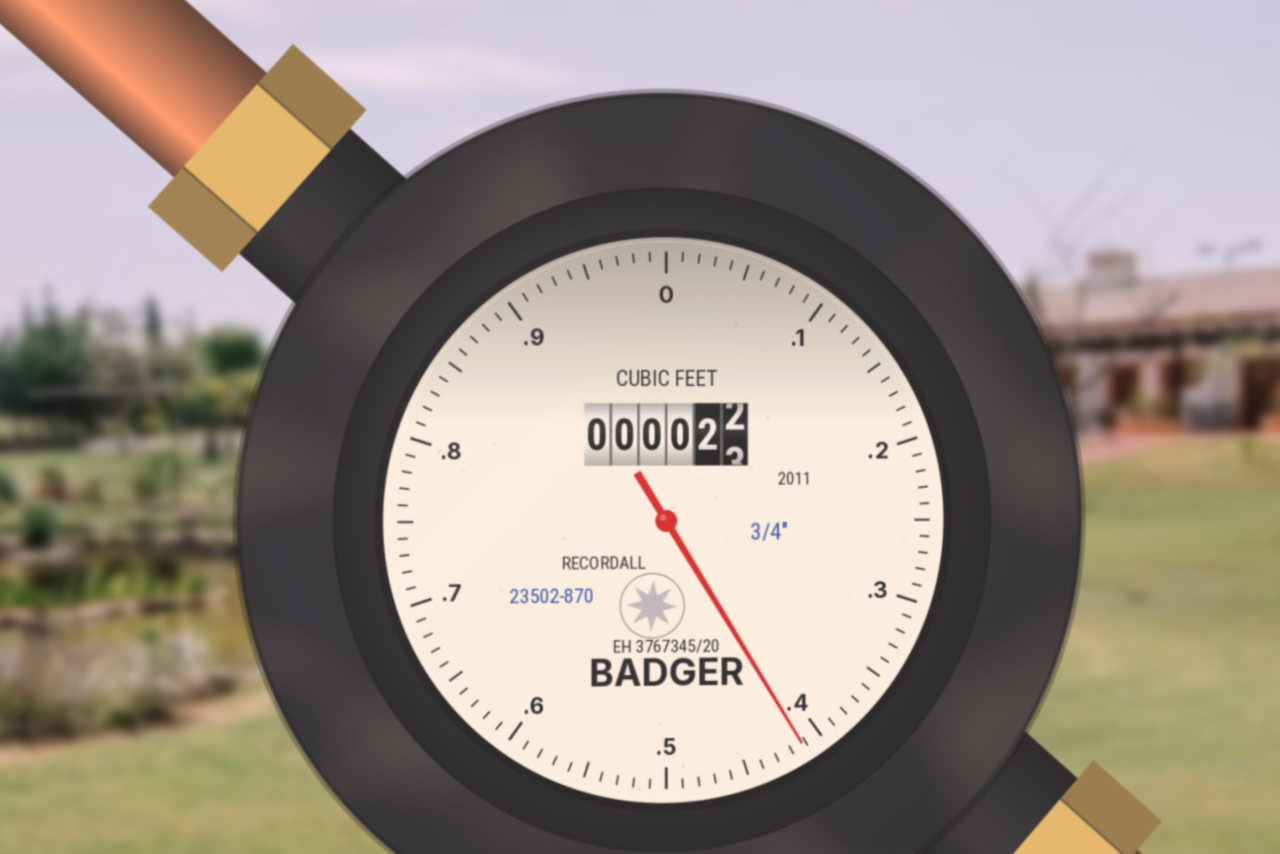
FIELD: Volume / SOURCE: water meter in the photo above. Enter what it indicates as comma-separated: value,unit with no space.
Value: 22.41,ft³
